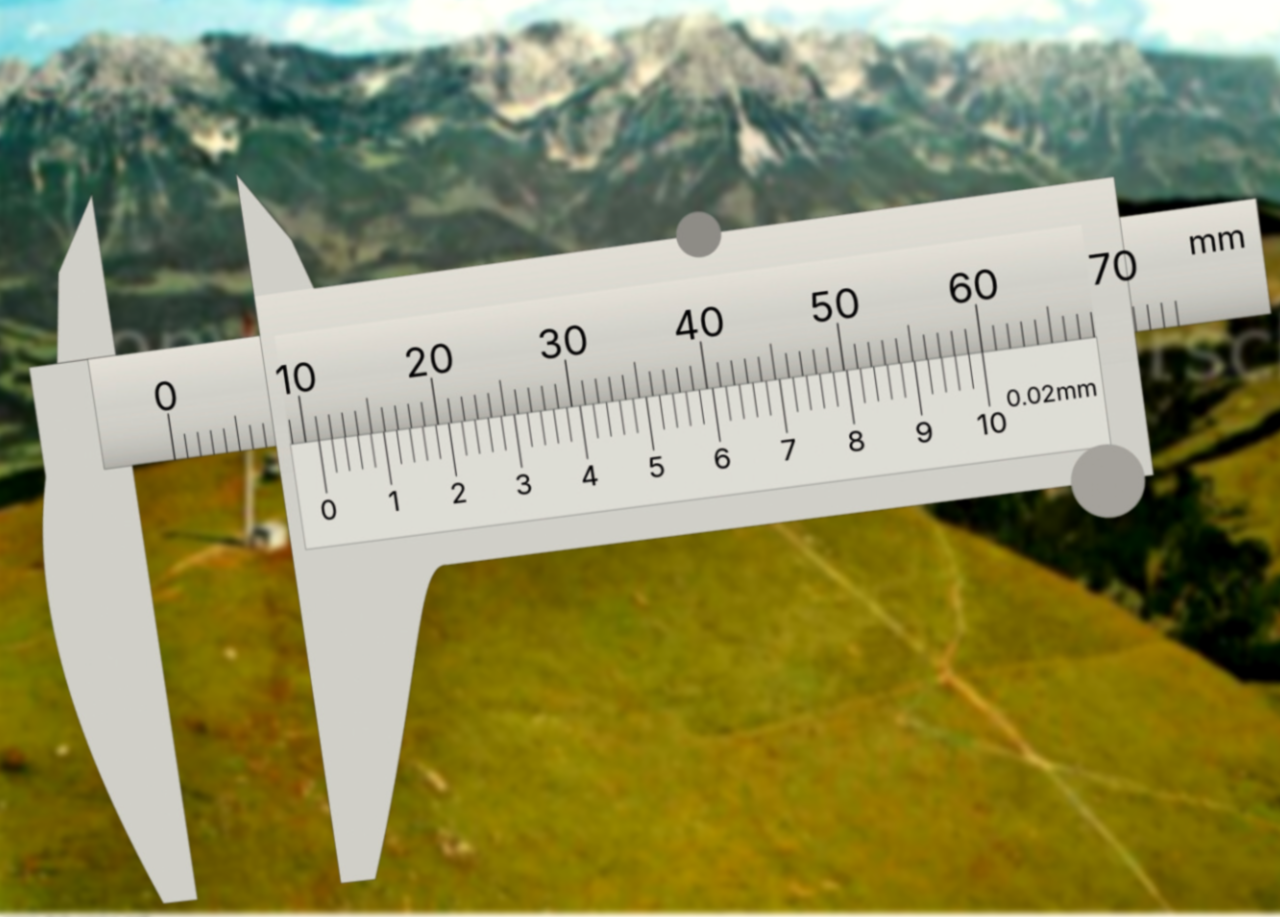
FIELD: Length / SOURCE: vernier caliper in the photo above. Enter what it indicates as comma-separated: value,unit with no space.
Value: 11.0,mm
